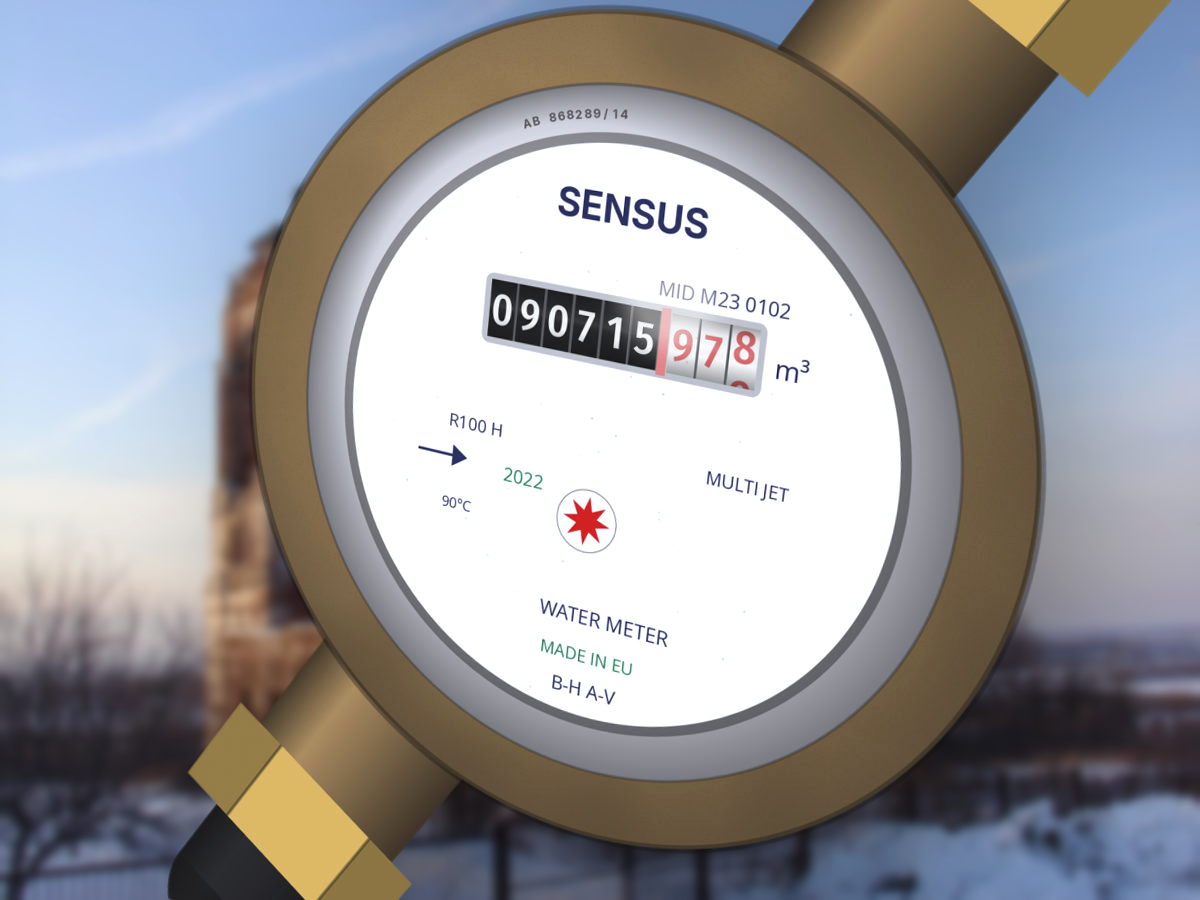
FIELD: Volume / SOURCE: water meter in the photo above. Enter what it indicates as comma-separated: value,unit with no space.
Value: 90715.978,m³
